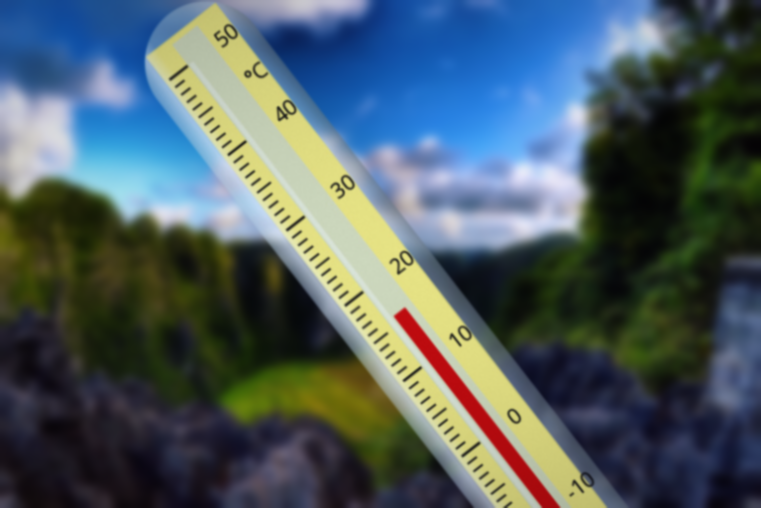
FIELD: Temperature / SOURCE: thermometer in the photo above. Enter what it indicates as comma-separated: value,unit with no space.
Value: 16,°C
